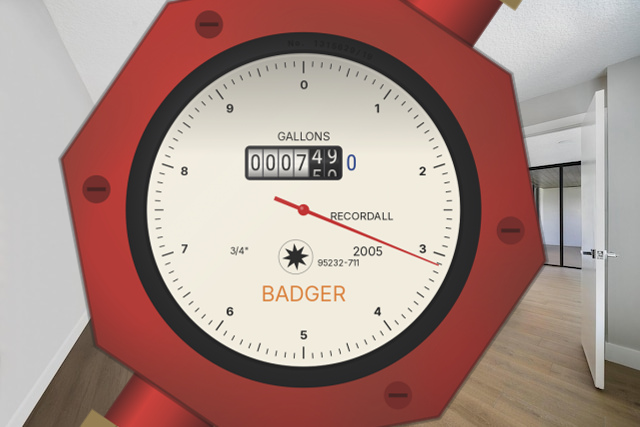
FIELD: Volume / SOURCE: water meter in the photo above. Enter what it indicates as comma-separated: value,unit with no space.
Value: 7493.1,gal
